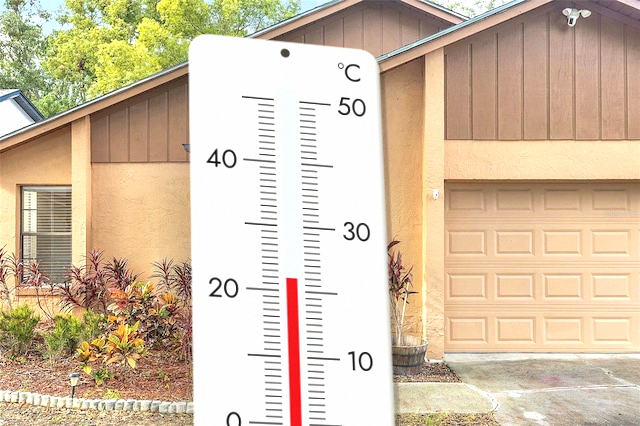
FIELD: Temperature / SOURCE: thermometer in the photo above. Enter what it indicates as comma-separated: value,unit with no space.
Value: 22,°C
